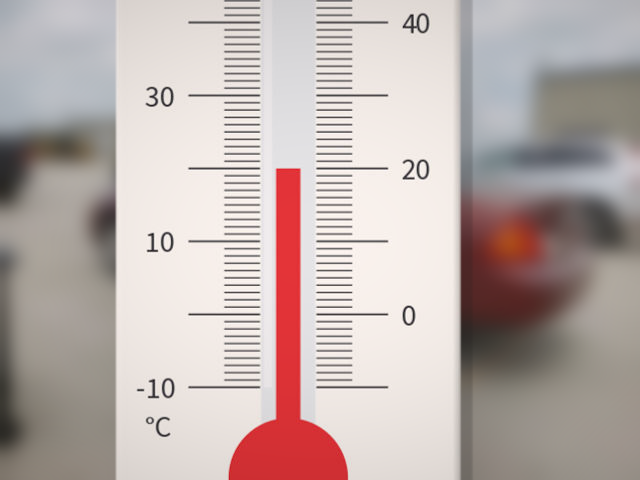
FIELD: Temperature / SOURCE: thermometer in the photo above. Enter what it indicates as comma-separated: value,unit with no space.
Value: 20,°C
